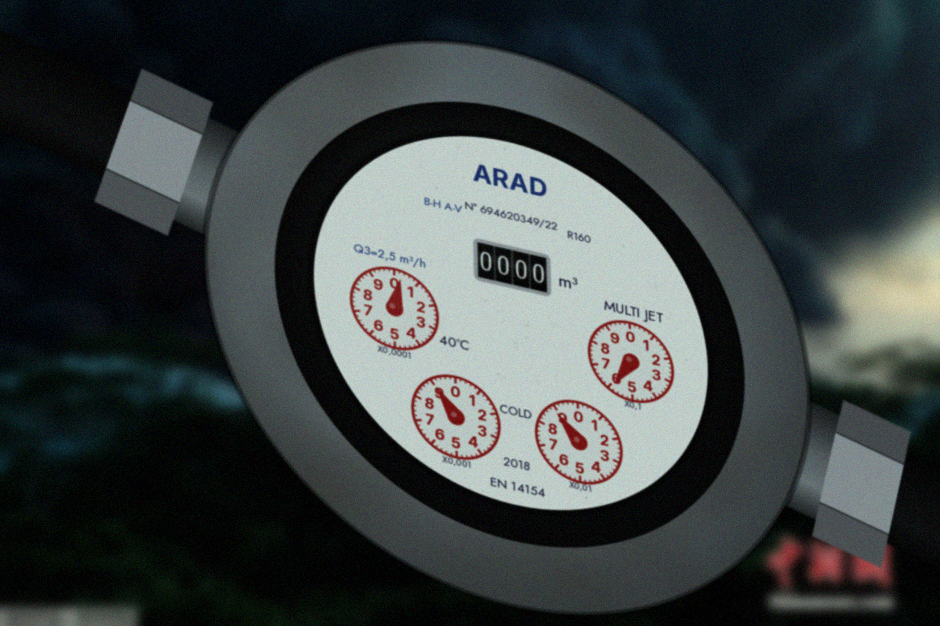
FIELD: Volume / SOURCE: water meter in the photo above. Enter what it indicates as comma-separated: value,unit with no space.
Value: 0.5890,m³
